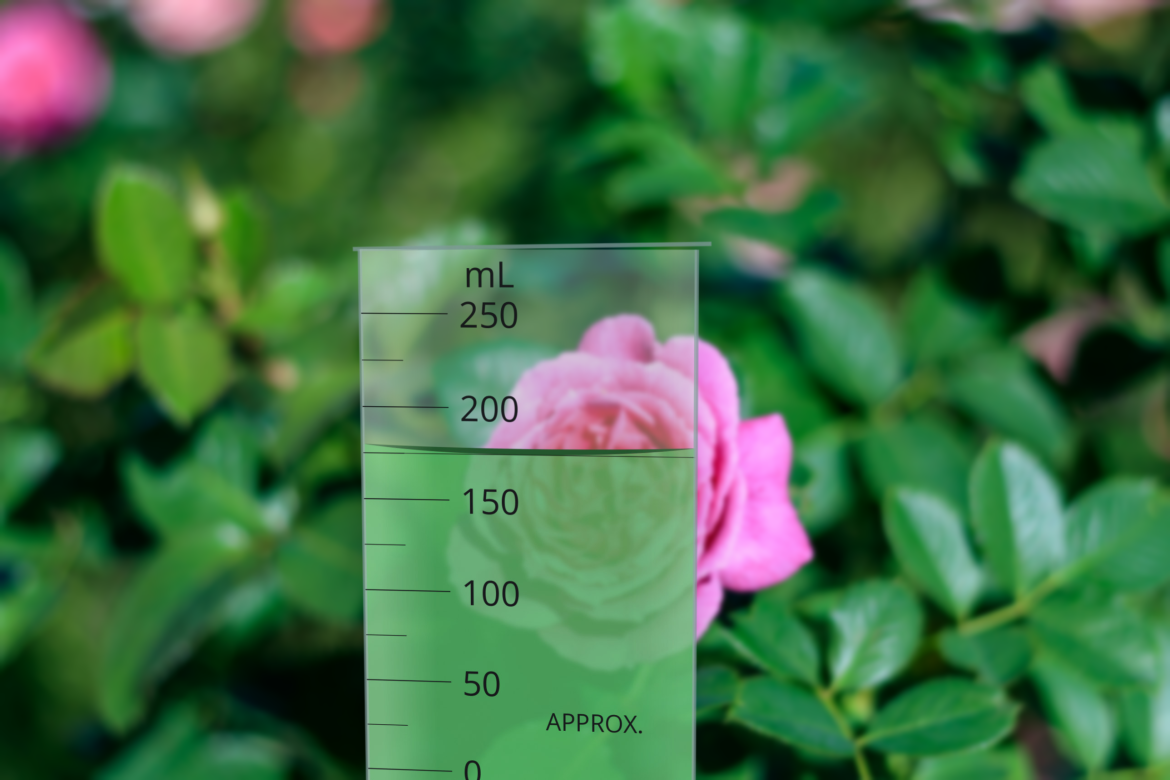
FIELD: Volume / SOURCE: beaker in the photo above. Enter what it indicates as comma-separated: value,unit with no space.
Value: 175,mL
